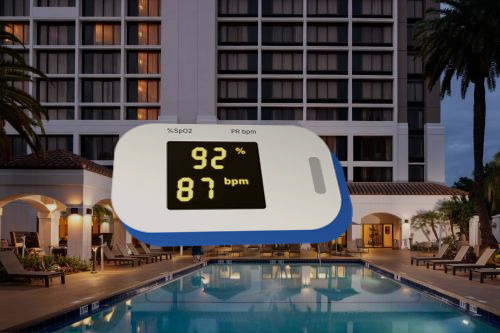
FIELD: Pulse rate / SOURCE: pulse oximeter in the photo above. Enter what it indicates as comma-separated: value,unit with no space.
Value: 87,bpm
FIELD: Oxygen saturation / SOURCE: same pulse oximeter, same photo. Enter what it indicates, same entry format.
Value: 92,%
